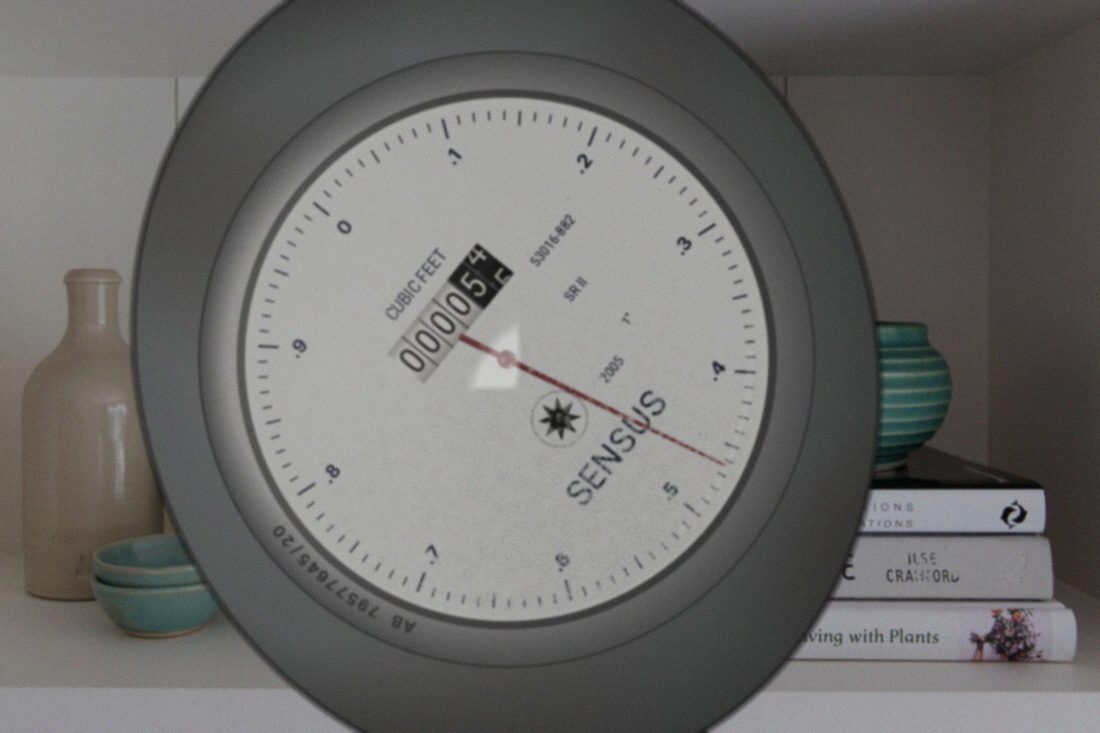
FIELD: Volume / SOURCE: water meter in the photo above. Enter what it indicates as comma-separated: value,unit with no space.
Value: 54.46,ft³
